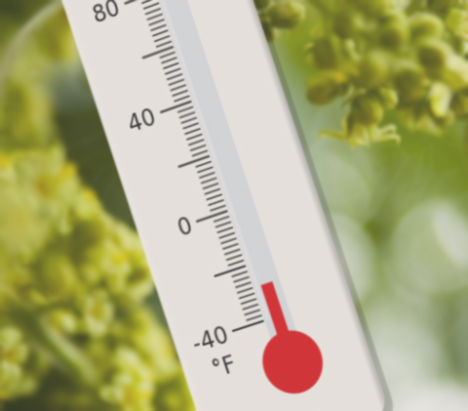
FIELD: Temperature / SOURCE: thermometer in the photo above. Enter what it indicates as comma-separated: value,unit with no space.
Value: -28,°F
